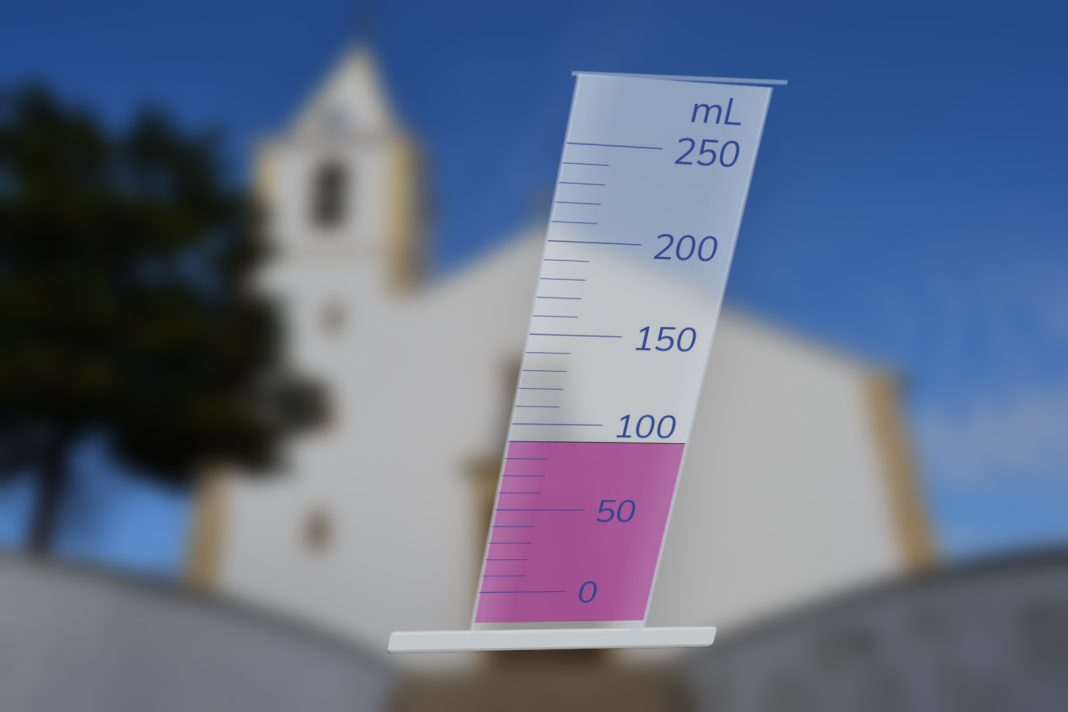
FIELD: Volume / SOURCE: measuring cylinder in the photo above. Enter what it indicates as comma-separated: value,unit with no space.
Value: 90,mL
